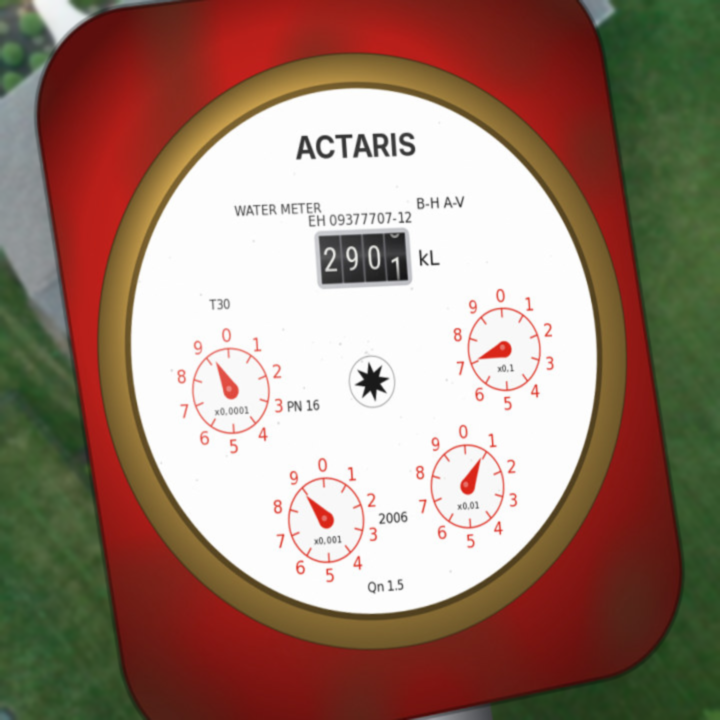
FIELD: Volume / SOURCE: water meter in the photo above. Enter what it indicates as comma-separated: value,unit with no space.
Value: 2900.7089,kL
